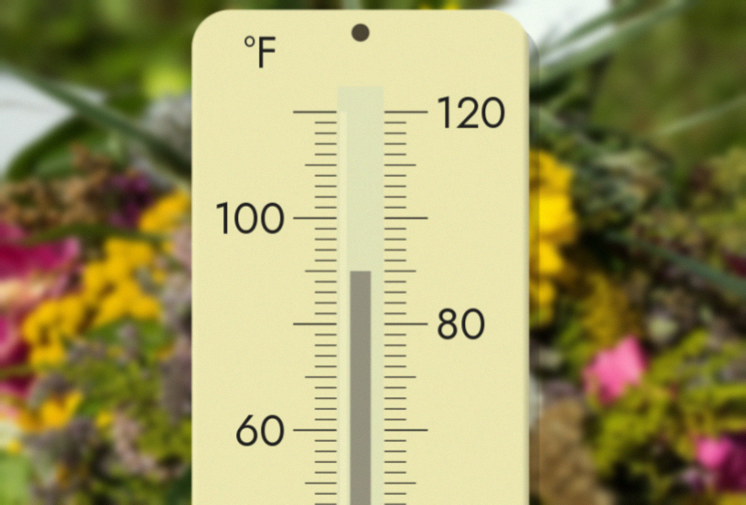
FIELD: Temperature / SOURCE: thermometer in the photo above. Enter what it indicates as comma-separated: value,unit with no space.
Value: 90,°F
